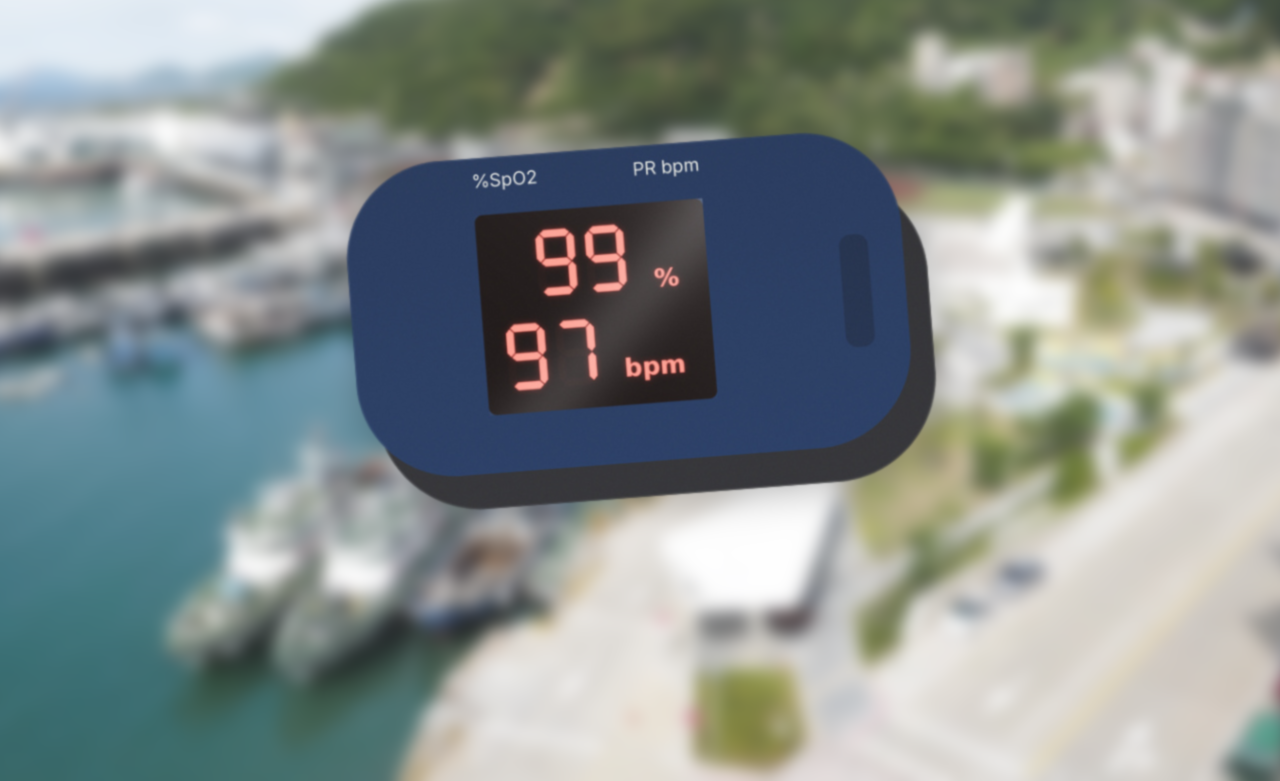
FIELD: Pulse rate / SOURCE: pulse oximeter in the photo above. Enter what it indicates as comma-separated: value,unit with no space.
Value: 97,bpm
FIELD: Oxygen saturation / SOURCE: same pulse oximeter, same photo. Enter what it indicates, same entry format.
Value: 99,%
